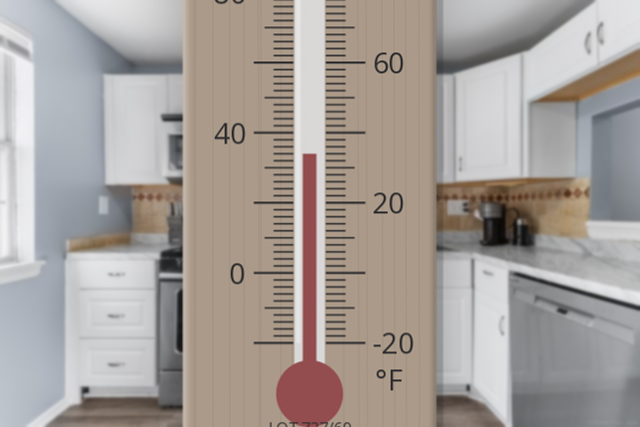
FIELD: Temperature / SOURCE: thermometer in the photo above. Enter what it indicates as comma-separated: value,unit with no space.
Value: 34,°F
